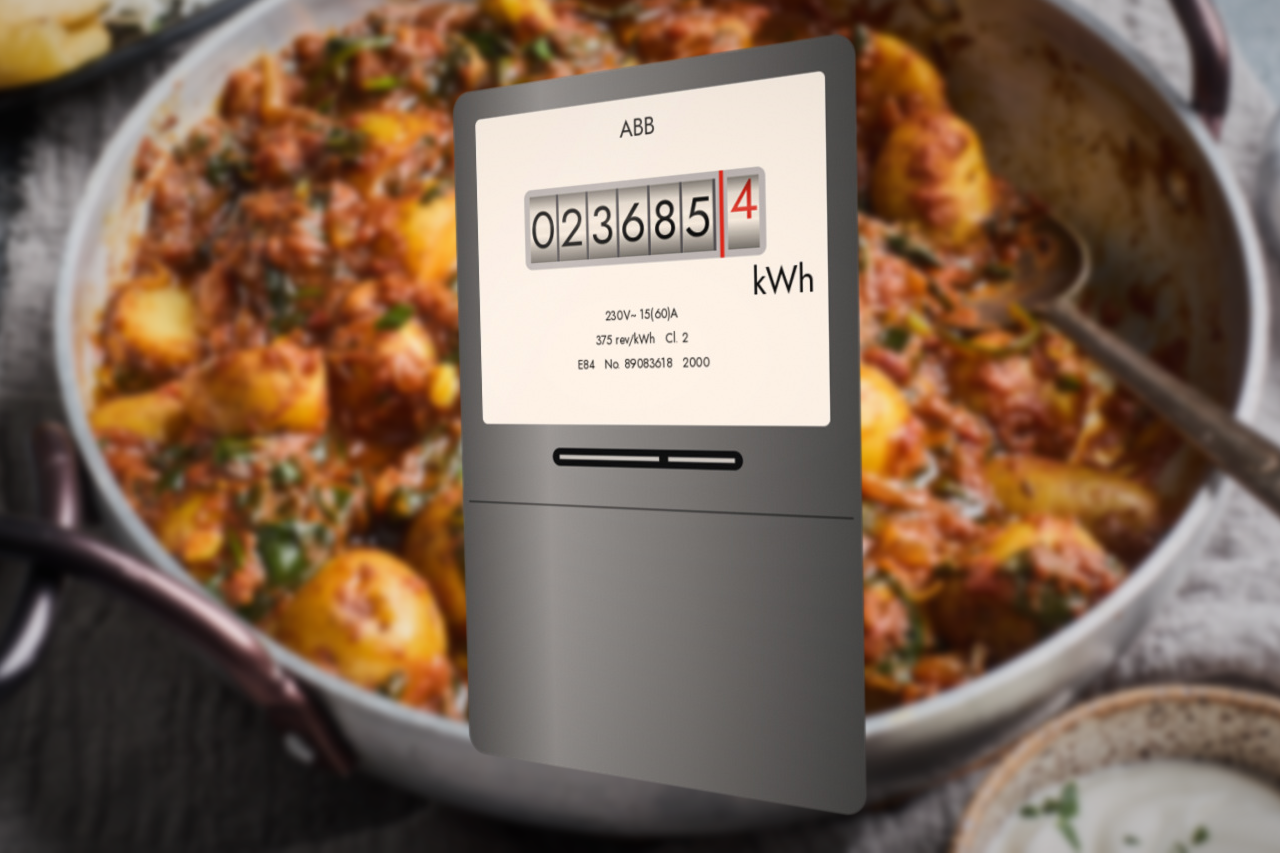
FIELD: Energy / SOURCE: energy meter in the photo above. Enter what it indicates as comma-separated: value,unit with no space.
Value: 23685.4,kWh
